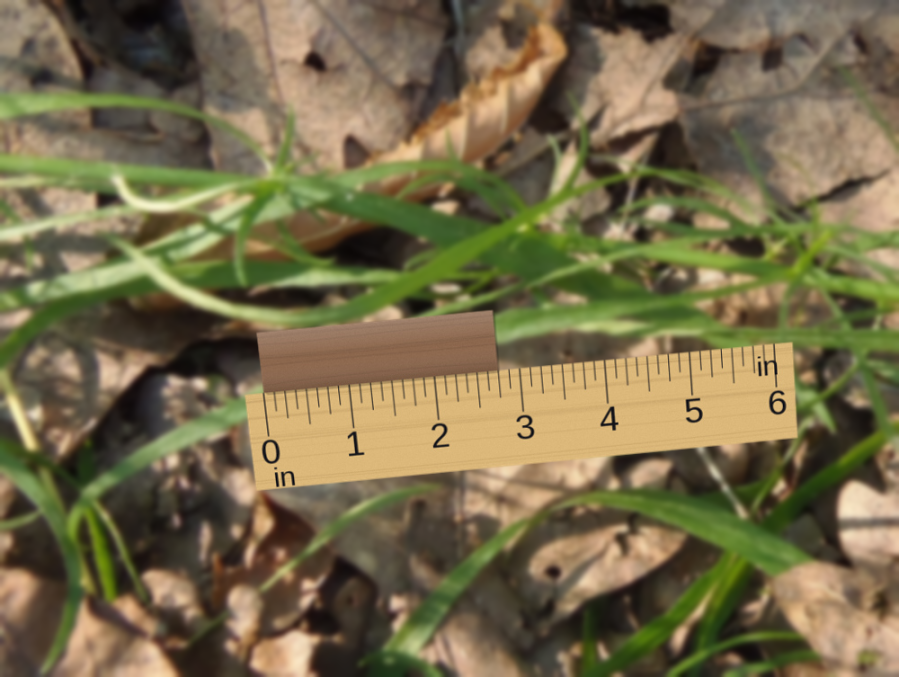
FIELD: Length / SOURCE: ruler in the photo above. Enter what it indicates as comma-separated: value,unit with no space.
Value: 2.75,in
